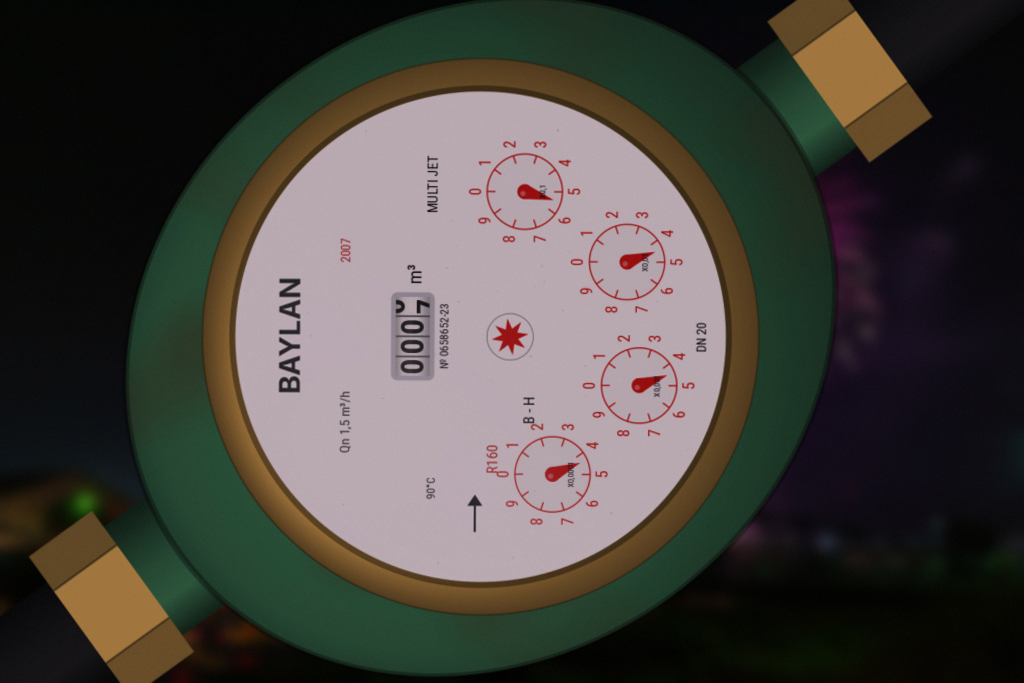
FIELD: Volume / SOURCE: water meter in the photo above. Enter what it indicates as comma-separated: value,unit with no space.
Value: 6.5444,m³
